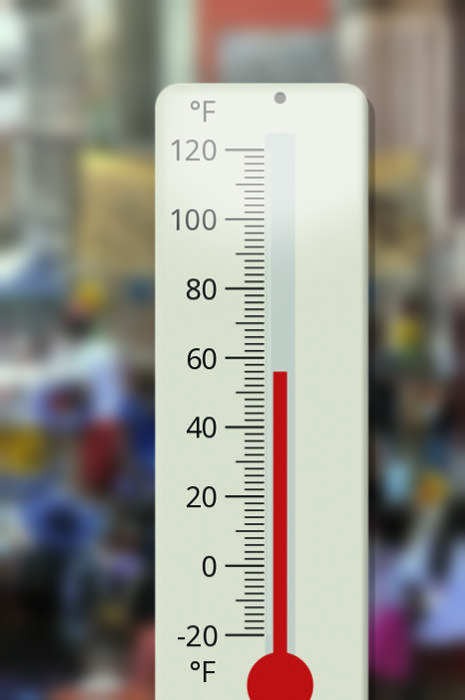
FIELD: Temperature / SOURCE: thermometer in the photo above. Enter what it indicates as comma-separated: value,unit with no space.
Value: 56,°F
